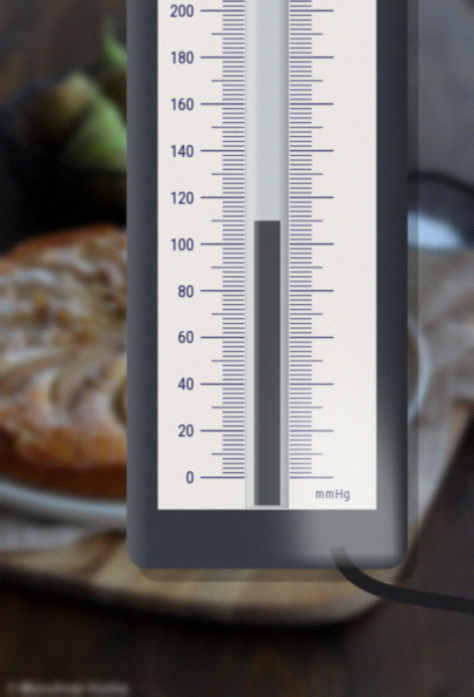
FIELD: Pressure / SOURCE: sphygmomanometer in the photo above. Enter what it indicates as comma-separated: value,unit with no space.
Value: 110,mmHg
